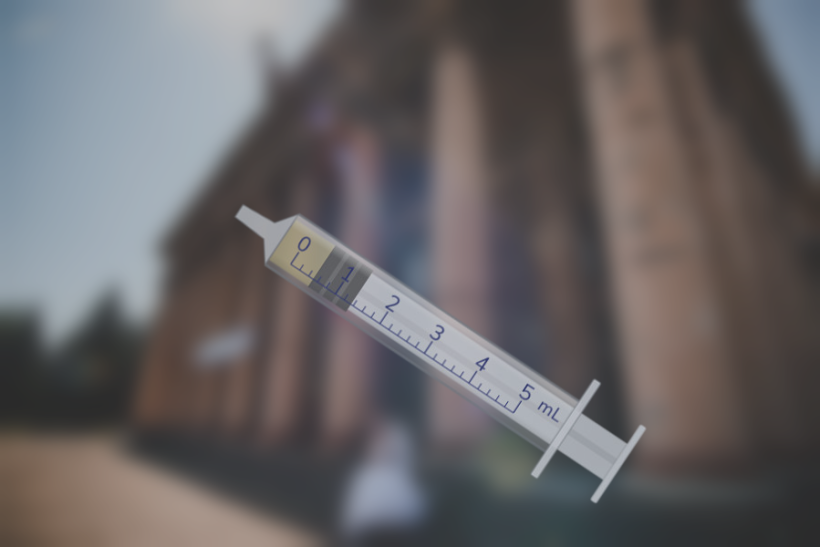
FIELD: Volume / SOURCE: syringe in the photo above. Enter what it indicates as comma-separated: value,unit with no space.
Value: 0.5,mL
